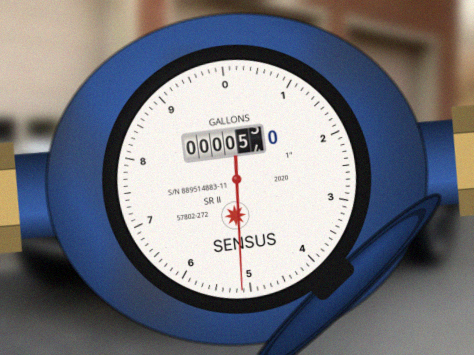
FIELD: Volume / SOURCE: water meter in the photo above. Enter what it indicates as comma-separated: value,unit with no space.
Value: 535.1,gal
